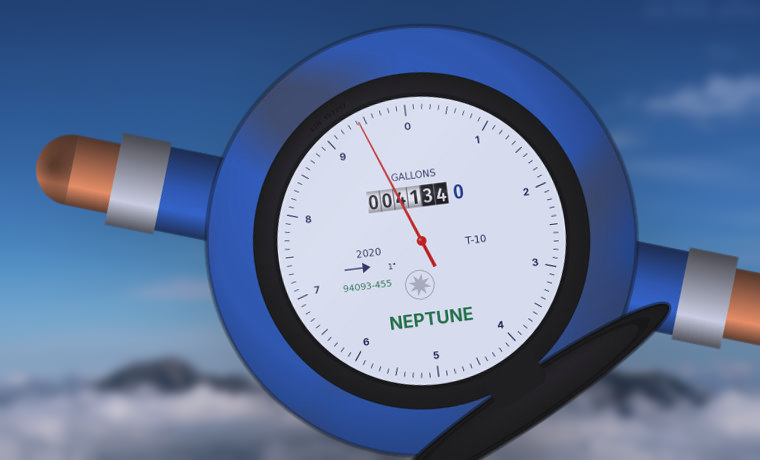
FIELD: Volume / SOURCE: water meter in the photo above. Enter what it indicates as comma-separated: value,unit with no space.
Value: 41339.4,gal
